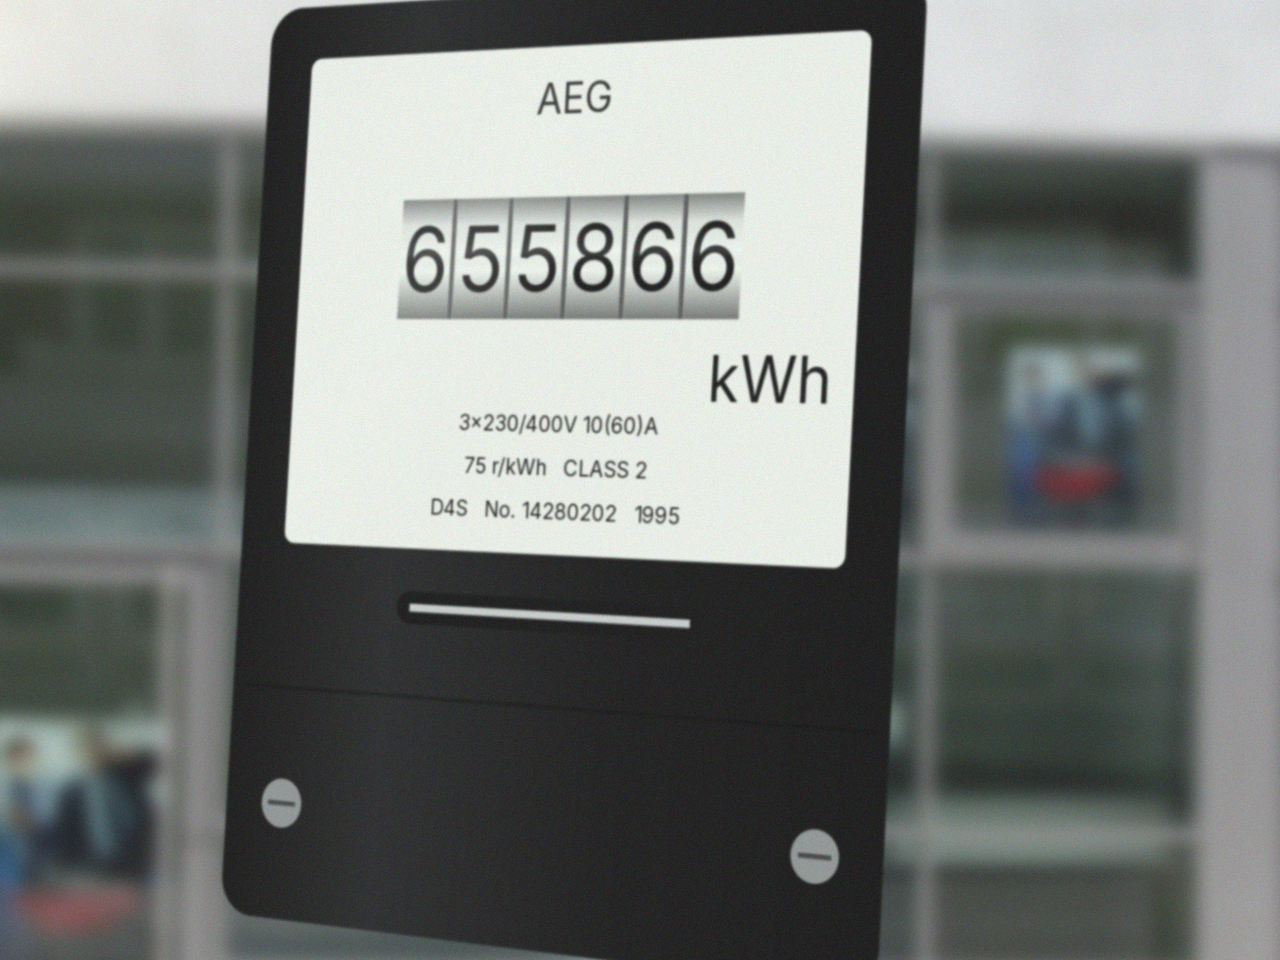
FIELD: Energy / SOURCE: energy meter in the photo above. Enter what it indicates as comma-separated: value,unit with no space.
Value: 655866,kWh
